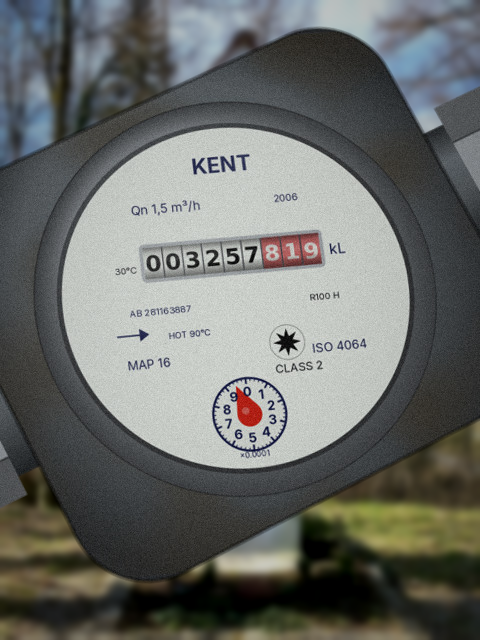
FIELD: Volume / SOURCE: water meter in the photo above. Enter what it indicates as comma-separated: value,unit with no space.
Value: 3257.8189,kL
